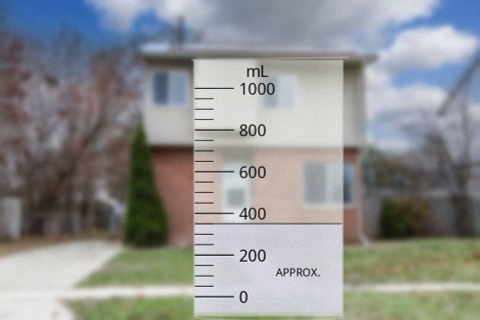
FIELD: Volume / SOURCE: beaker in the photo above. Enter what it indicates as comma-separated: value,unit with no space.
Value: 350,mL
